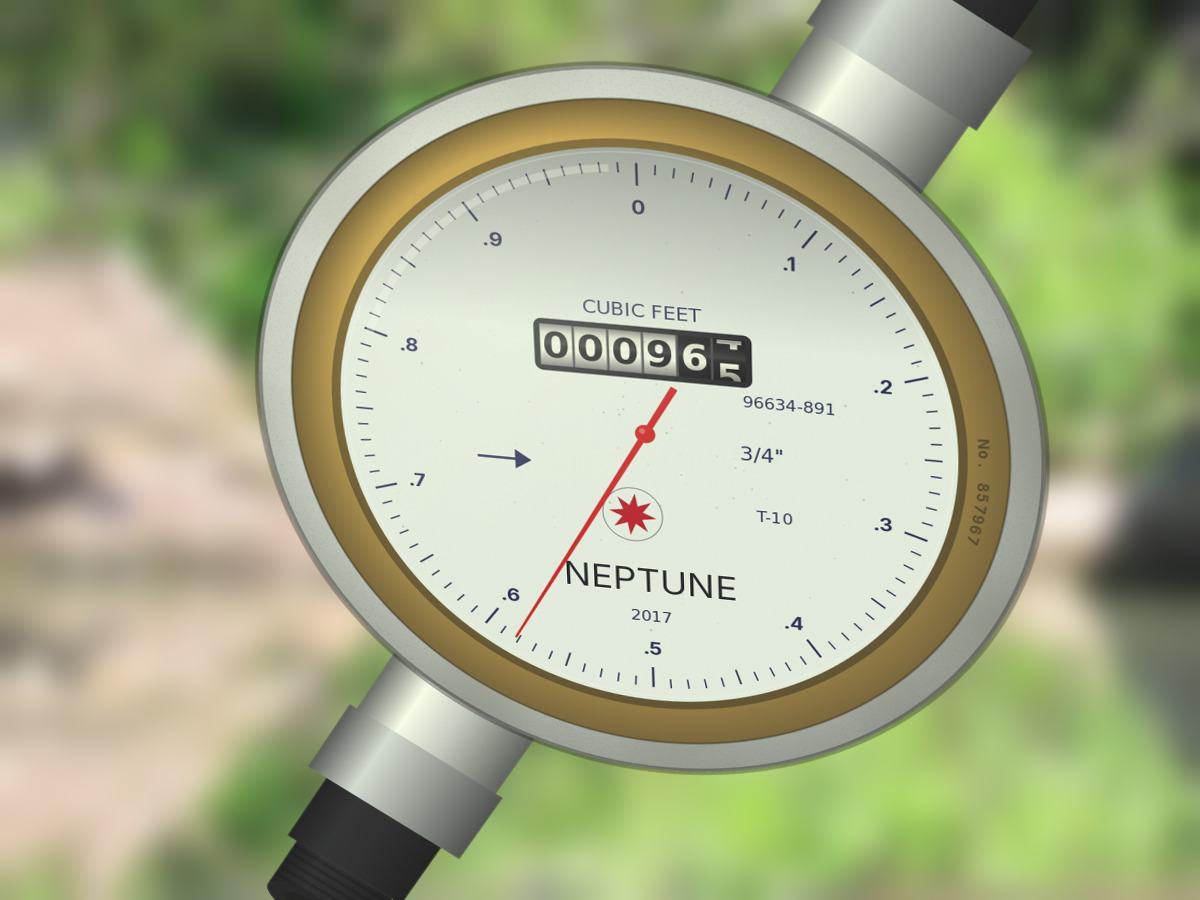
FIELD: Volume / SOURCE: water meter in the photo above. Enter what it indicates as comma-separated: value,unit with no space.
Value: 964.58,ft³
